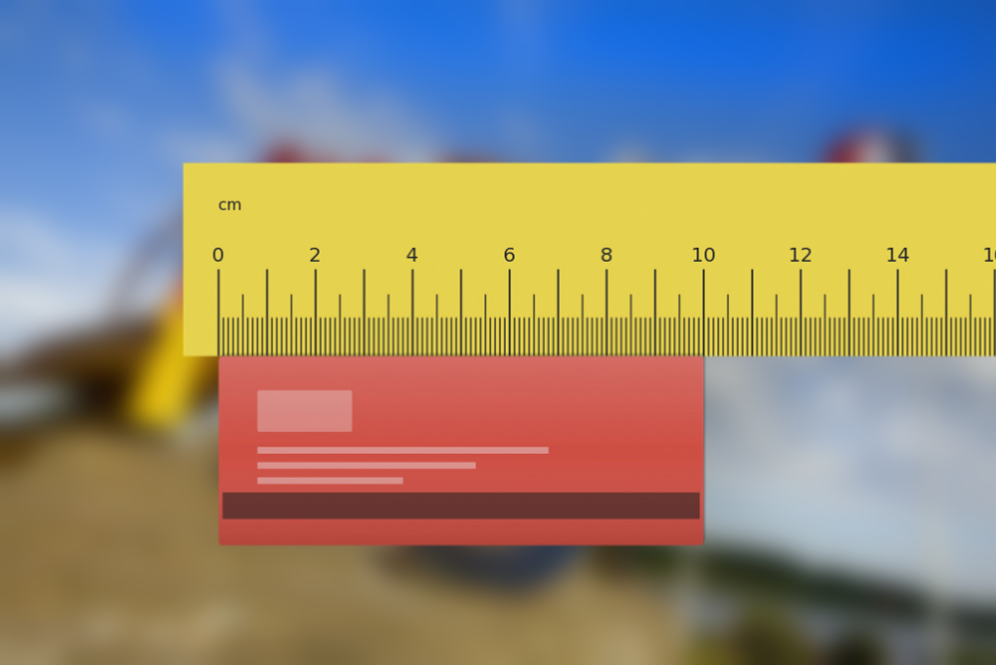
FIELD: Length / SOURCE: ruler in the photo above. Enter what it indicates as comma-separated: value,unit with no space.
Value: 10,cm
